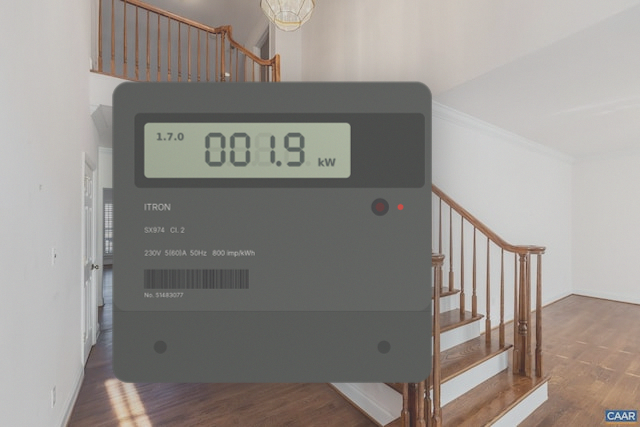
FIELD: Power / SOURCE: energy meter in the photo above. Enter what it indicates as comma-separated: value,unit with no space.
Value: 1.9,kW
